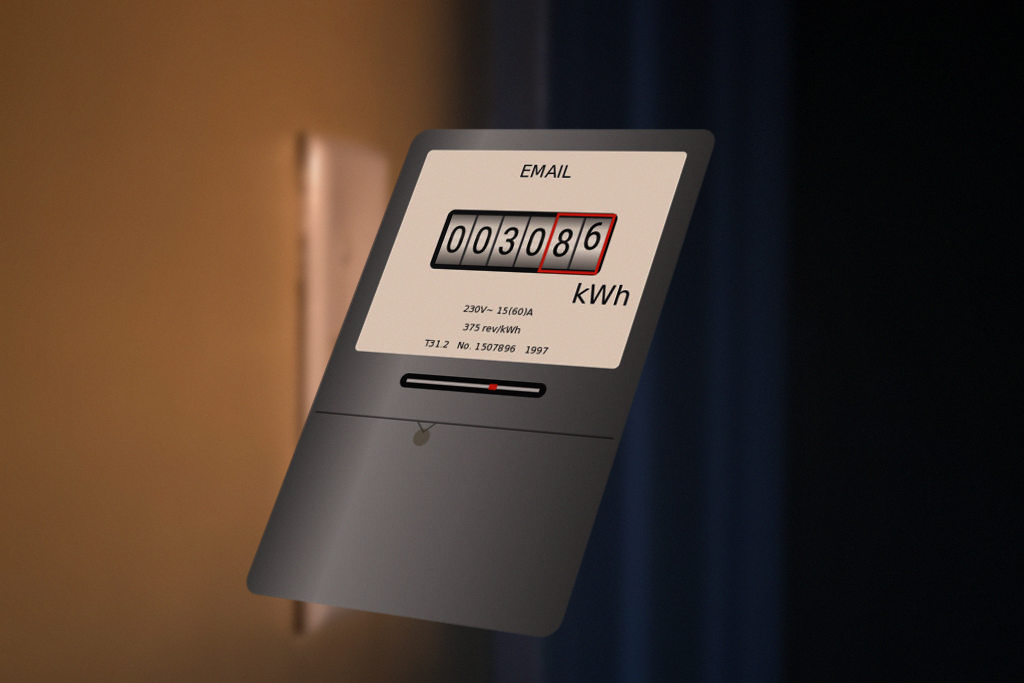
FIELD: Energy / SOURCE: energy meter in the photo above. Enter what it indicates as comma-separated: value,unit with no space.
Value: 30.86,kWh
